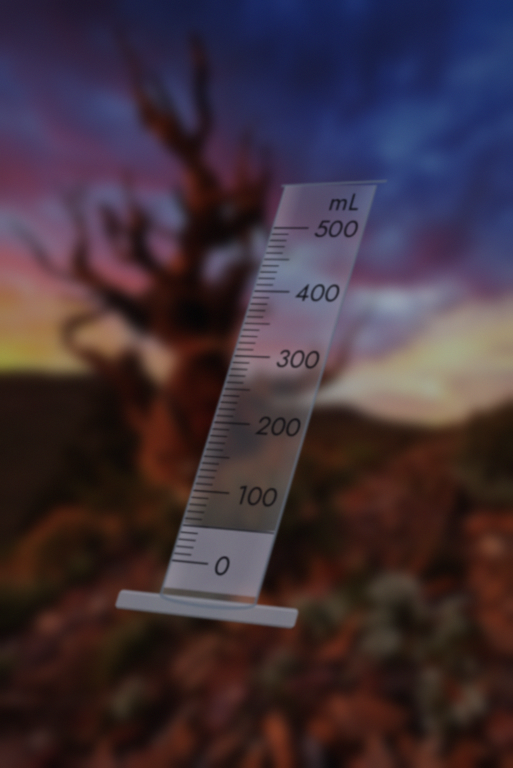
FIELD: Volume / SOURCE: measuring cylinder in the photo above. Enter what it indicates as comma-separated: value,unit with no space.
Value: 50,mL
